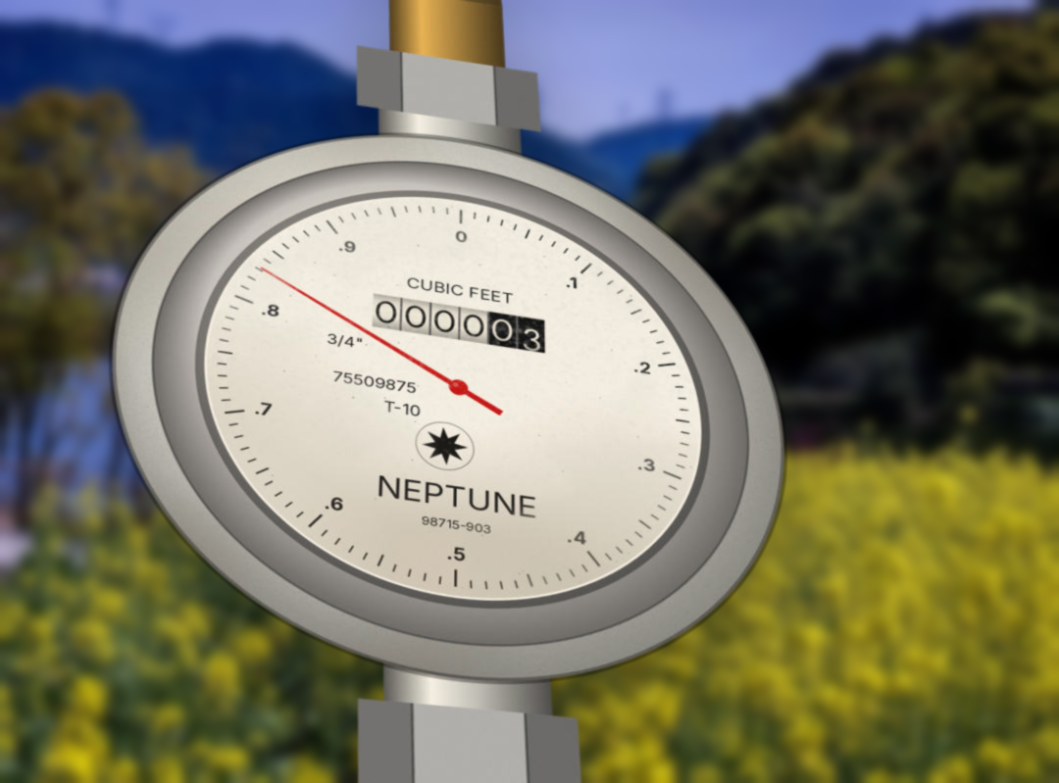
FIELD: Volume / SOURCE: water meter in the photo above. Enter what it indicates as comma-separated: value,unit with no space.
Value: 2.83,ft³
